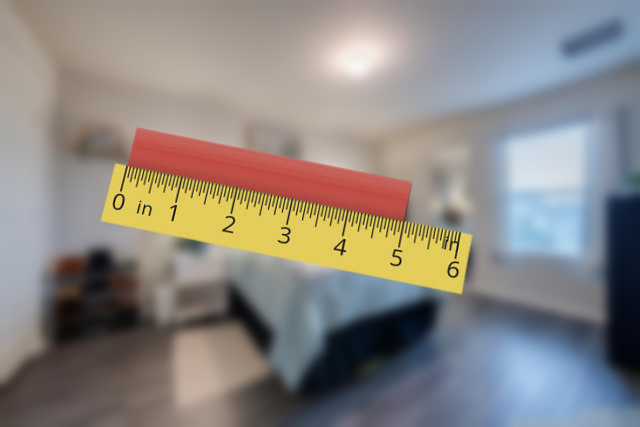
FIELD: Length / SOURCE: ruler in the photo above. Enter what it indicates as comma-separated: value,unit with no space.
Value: 5,in
